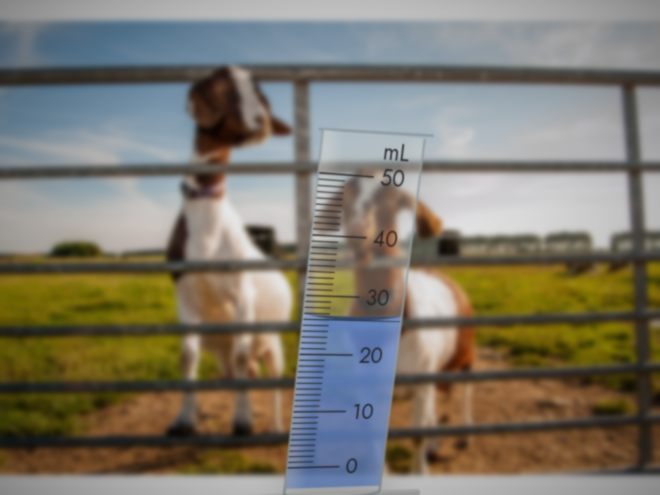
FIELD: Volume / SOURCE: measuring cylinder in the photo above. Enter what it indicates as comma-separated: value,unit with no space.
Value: 26,mL
